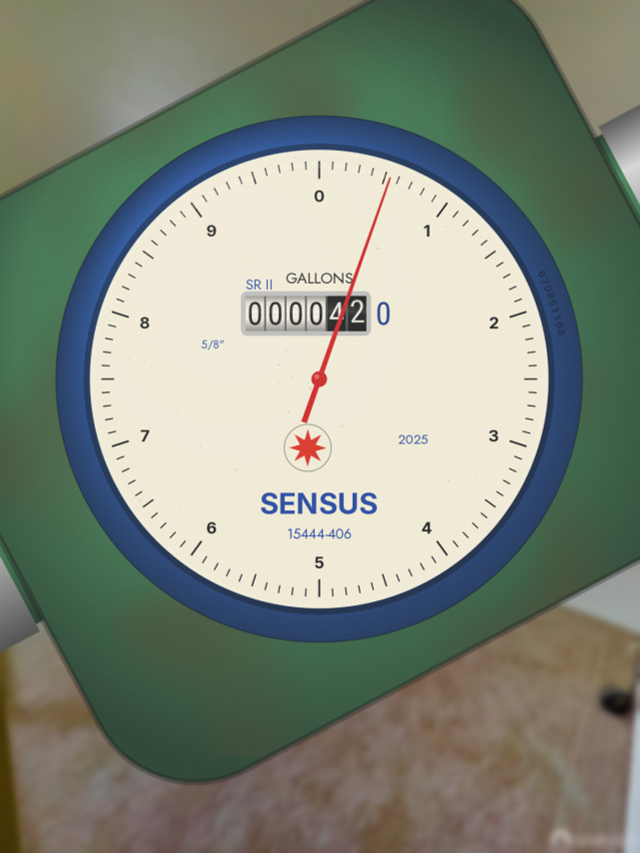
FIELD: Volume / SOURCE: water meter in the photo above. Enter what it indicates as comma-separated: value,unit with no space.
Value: 420.5,gal
